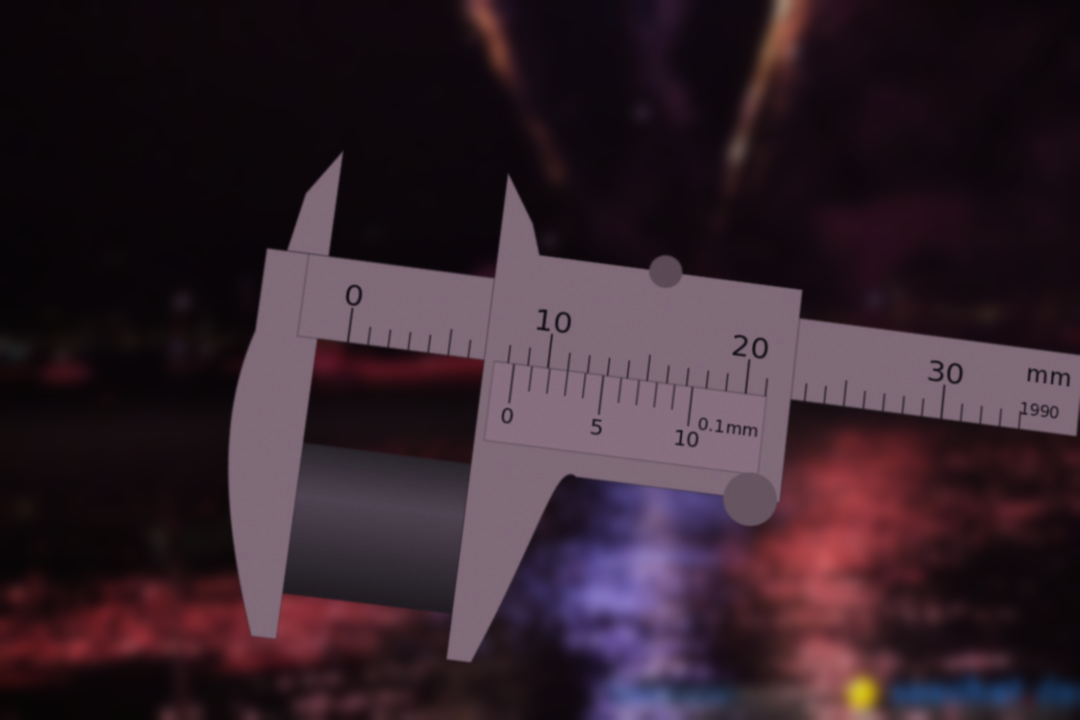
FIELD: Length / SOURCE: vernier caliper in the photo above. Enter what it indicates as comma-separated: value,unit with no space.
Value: 8.3,mm
